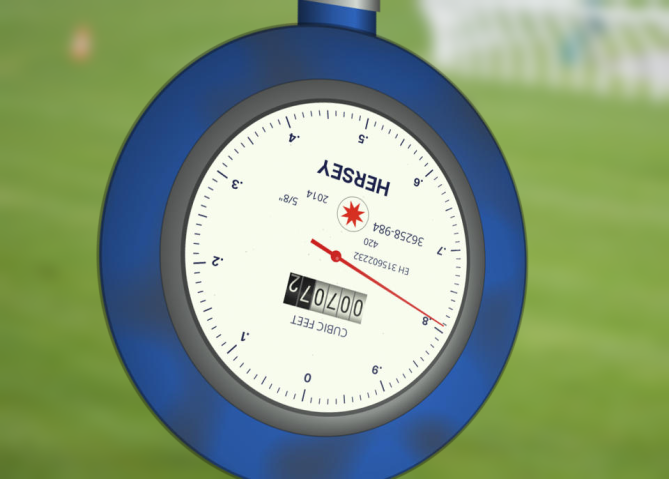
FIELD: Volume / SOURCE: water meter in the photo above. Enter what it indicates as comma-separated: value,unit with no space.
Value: 7071.79,ft³
